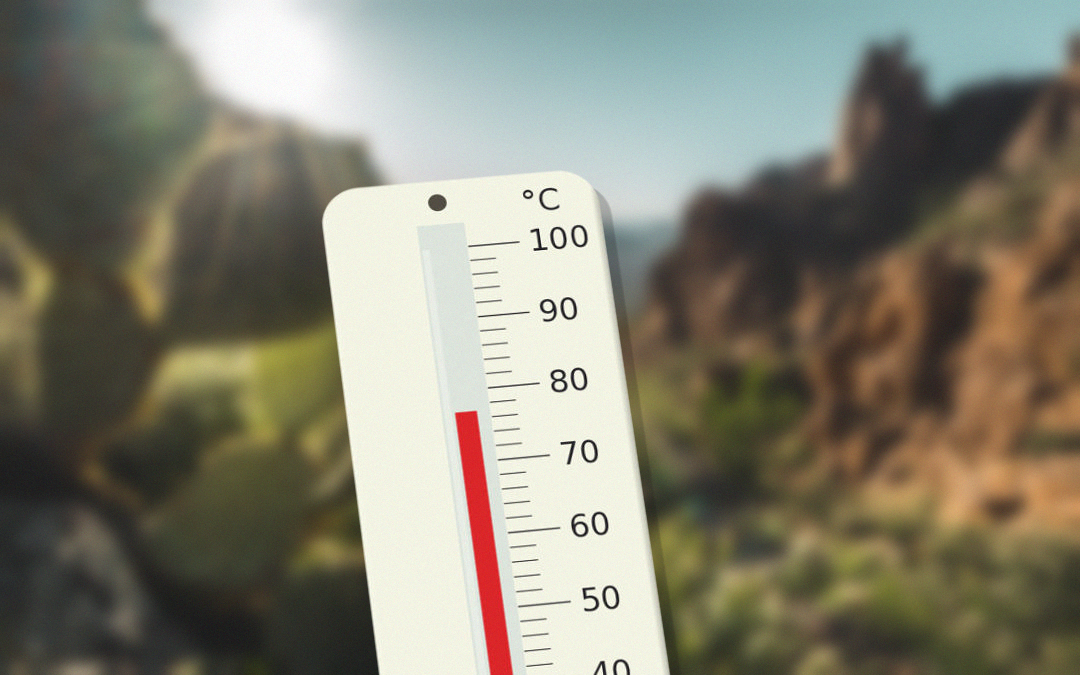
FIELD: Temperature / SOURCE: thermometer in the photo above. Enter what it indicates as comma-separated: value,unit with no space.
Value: 77,°C
